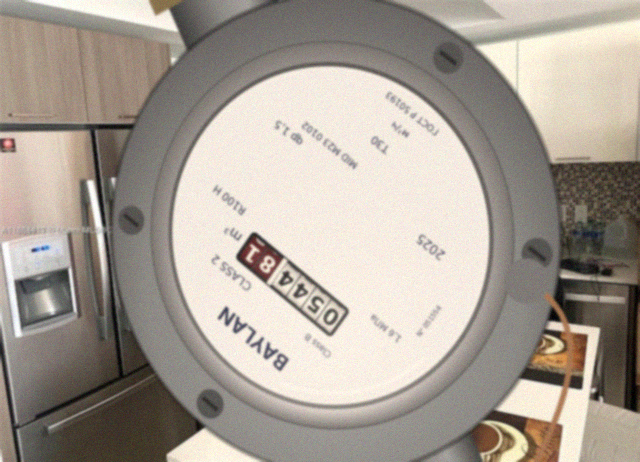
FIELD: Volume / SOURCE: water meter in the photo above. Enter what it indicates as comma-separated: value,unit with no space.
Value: 544.81,m³
